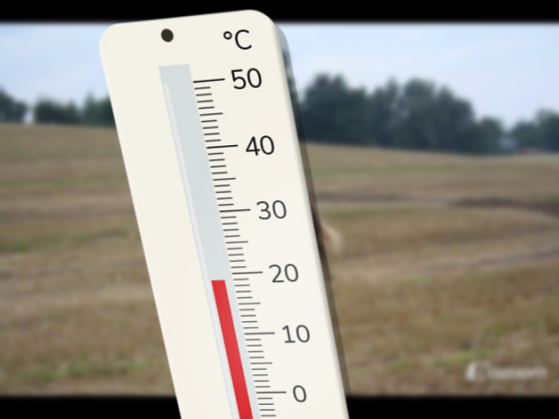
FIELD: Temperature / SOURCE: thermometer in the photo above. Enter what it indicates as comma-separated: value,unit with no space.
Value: 19,°C
